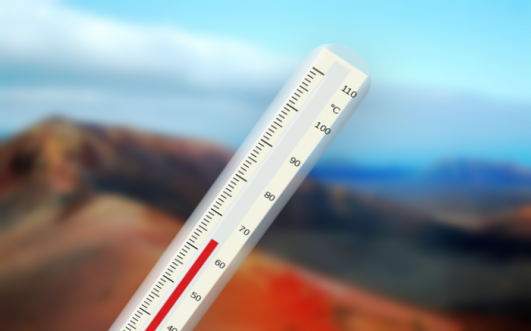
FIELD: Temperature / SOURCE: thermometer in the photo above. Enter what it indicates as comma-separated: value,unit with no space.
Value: 64,°C
